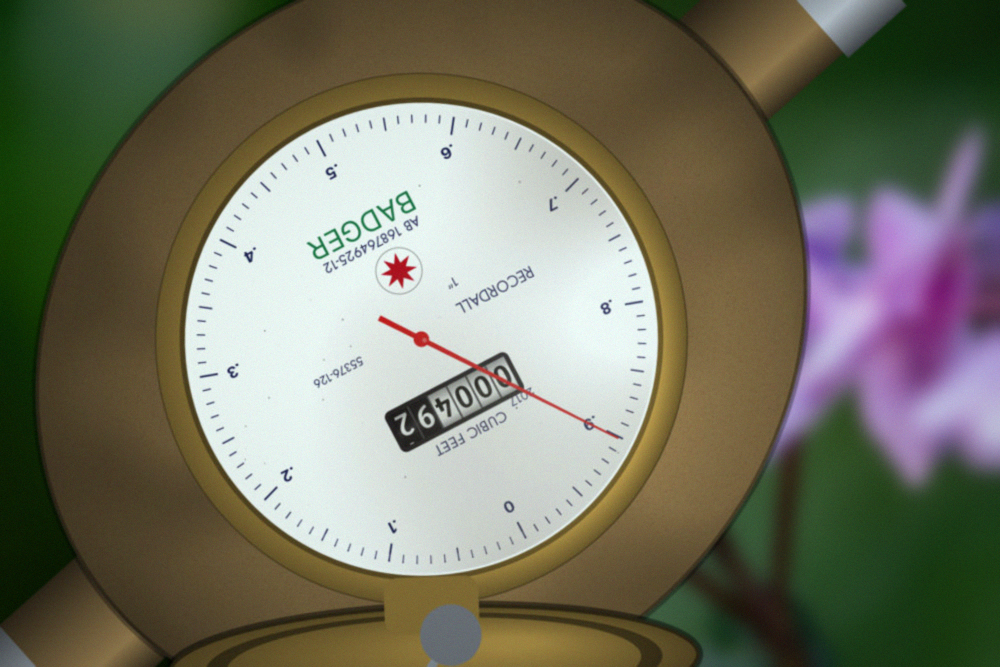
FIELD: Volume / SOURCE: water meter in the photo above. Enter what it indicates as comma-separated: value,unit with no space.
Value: 491.90,ft³
